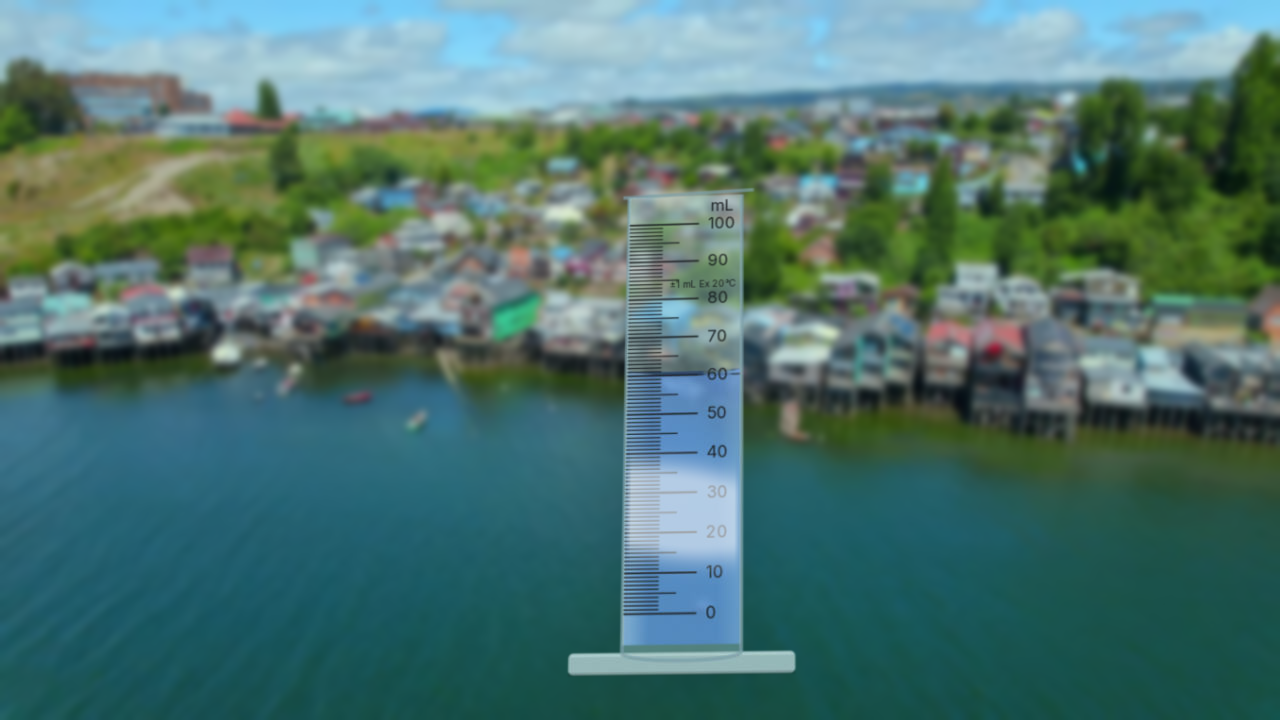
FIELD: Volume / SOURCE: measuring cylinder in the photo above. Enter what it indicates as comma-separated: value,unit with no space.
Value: 60,mL
